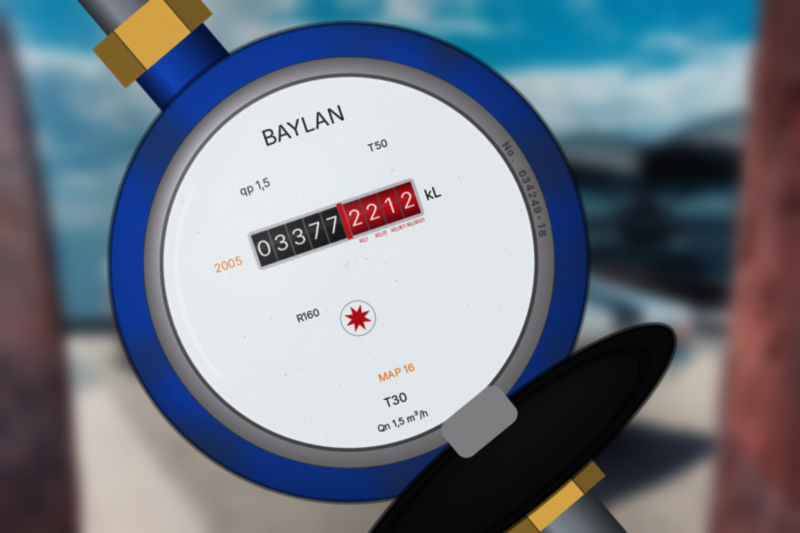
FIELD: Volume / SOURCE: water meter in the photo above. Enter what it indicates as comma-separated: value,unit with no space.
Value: 3377.2212,kL
